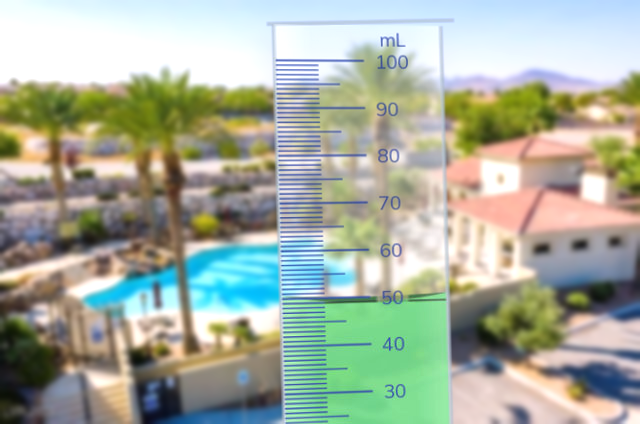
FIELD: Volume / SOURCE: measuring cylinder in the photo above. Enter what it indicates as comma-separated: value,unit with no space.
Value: 49,mL
